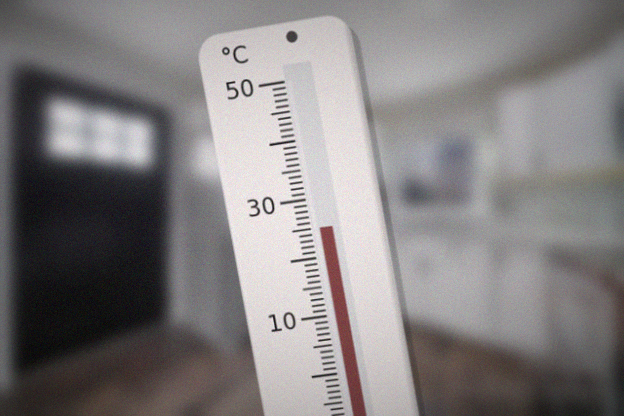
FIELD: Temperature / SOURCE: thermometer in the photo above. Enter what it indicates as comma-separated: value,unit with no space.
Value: 25,°C
